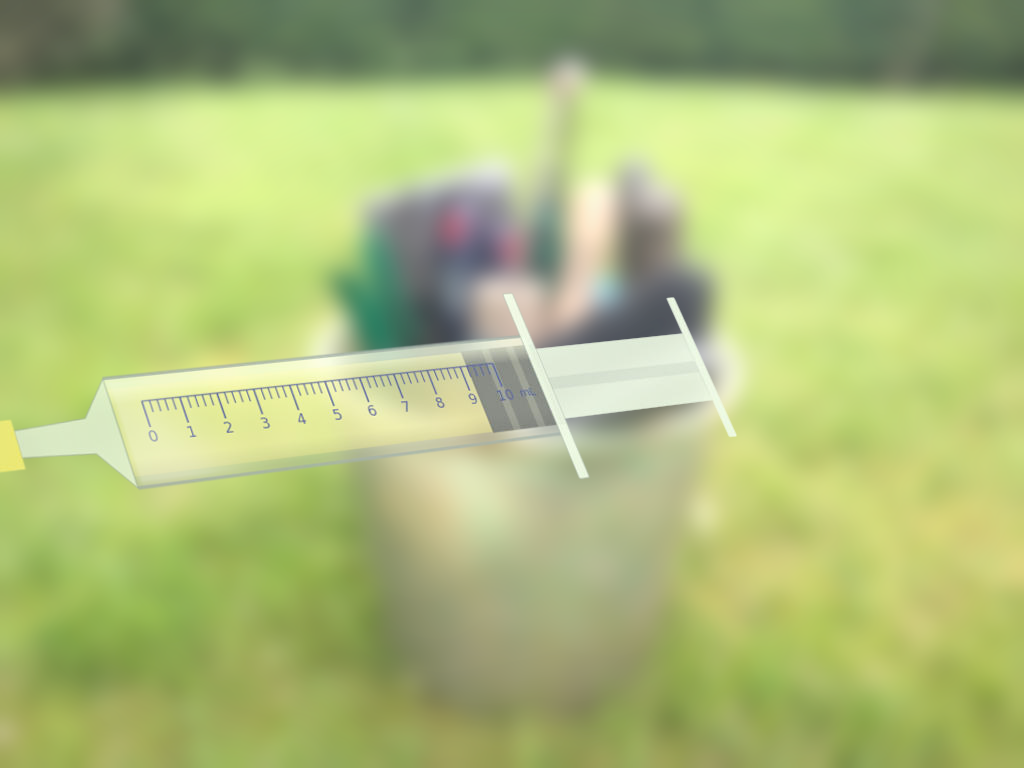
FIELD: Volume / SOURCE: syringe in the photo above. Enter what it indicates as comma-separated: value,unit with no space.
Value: 9.2,mL
